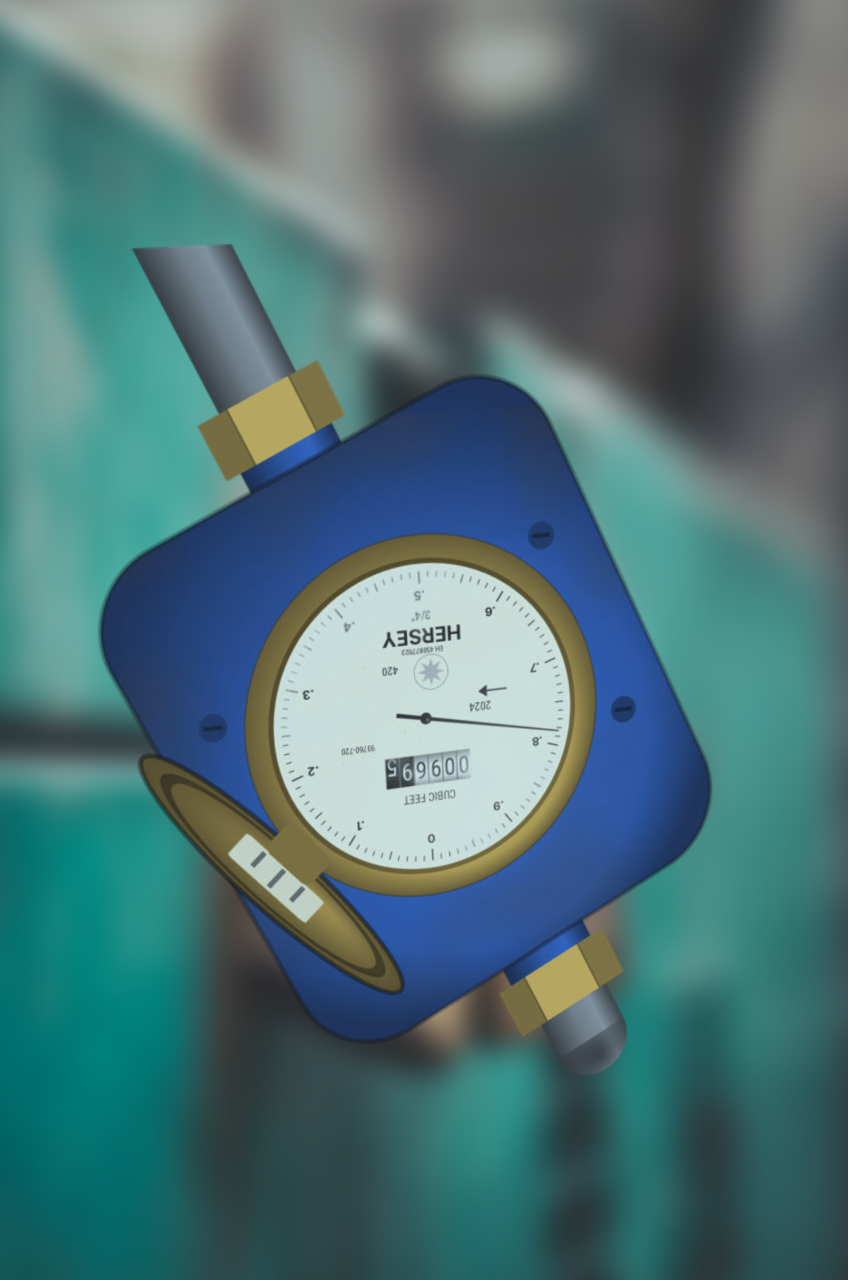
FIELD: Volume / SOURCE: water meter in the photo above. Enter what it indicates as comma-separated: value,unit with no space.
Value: 9694.78,ft³
